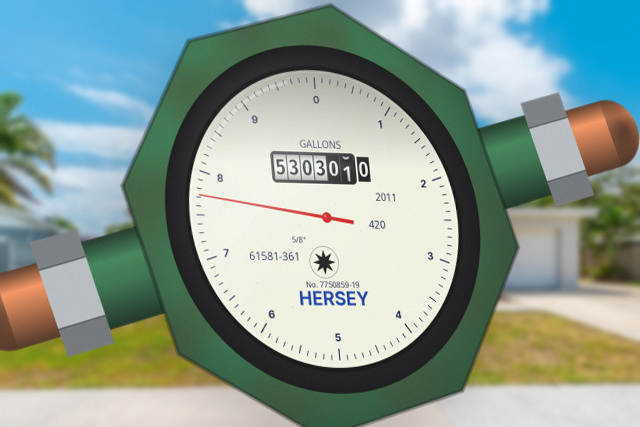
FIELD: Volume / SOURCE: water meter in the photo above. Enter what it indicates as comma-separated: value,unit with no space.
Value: 5303007.7,gal
